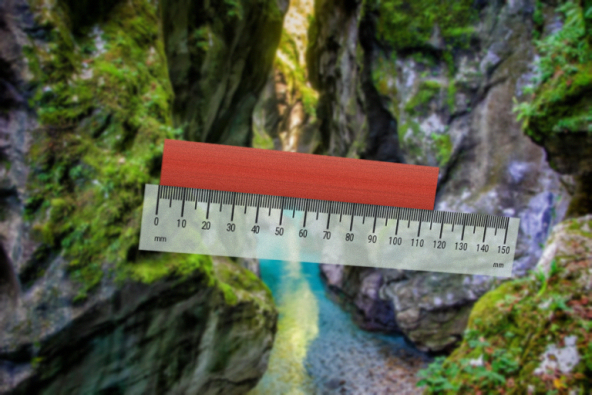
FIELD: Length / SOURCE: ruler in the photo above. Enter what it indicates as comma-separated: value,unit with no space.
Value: 115,mm
